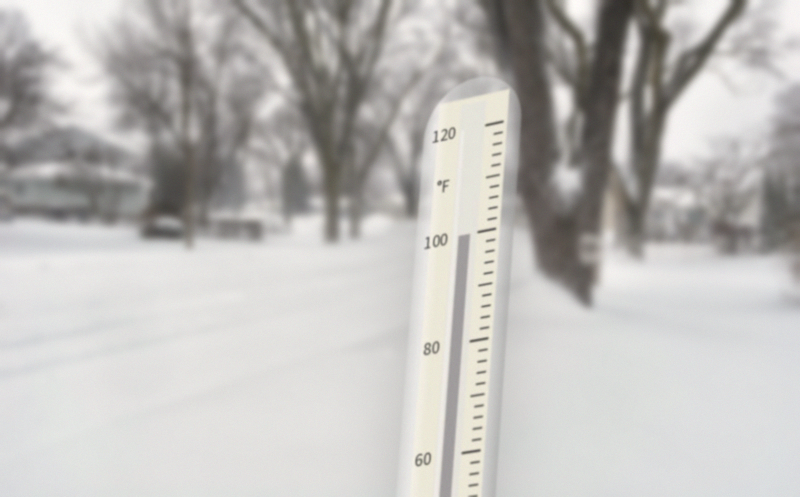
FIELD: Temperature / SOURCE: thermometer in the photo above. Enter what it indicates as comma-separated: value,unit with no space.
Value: 100,°F
